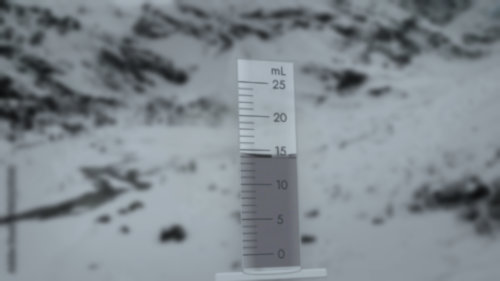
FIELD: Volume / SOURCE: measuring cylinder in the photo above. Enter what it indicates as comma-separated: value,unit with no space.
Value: 14,mL
